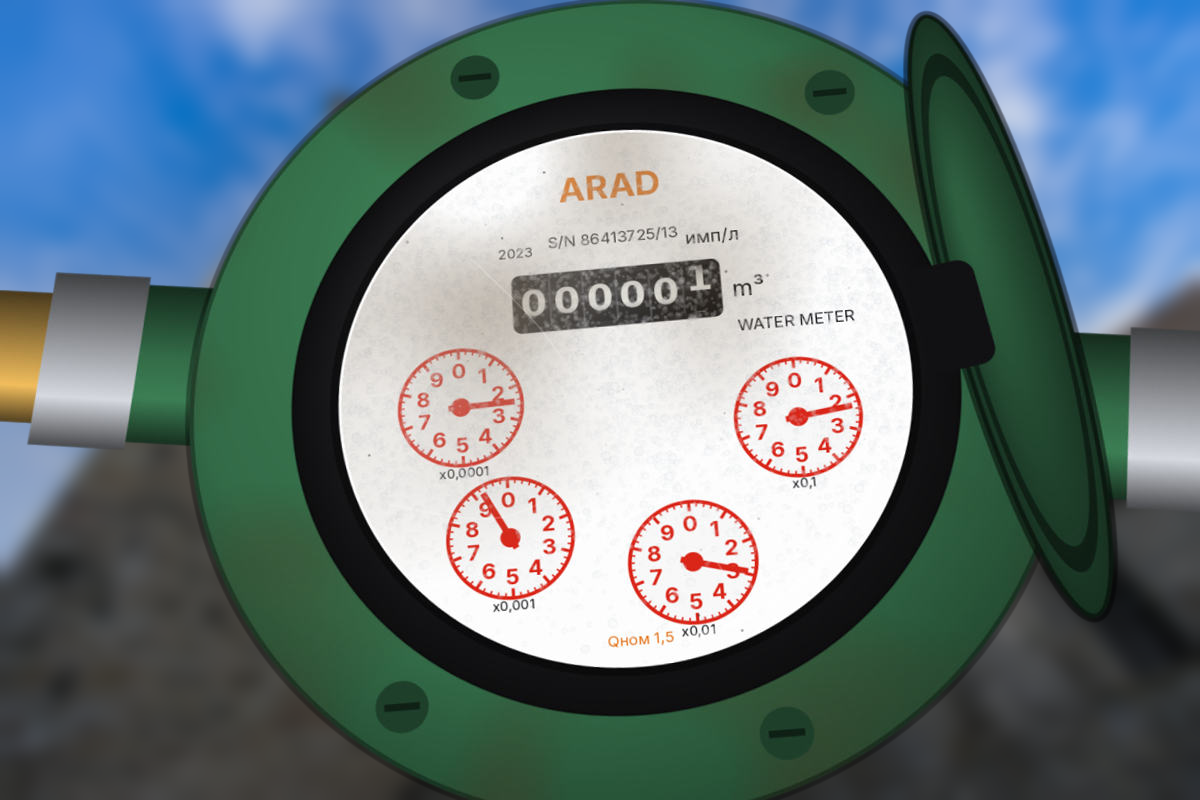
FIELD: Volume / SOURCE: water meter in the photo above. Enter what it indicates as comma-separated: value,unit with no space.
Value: 1.2292,m³
